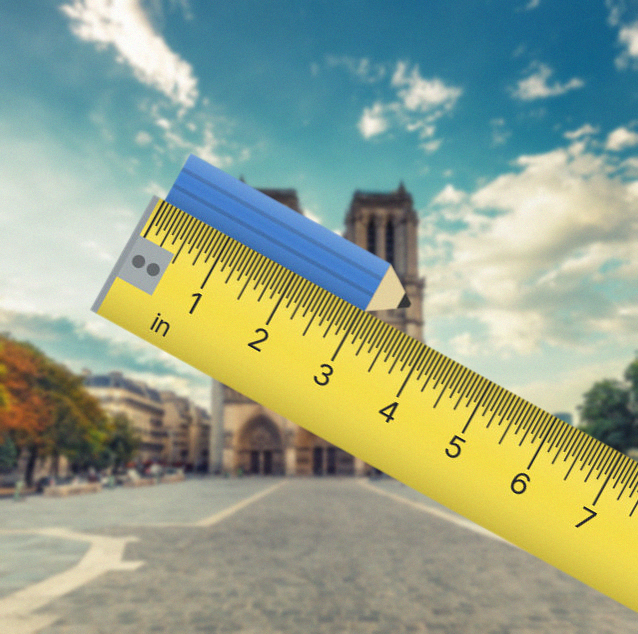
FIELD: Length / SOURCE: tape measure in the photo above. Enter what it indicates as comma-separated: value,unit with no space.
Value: 3.5625,in
